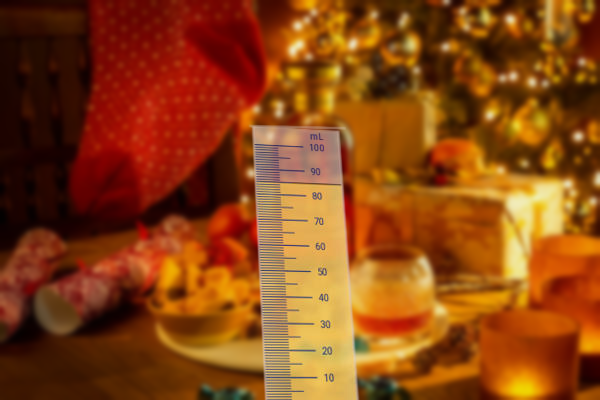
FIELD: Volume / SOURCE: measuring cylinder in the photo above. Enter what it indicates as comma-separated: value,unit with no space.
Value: 85,mL
